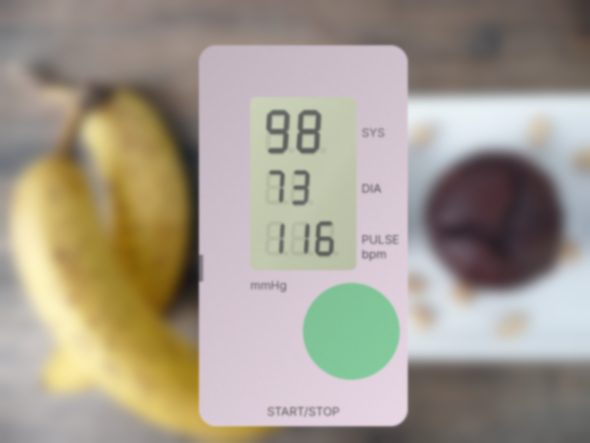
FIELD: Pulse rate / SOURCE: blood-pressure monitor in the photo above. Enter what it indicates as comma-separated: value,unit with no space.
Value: 116,bpm
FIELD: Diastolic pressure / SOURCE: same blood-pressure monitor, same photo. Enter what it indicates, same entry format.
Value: 73,mmHg
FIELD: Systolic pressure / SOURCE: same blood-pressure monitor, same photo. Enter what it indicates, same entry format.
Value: 98,mmHg
